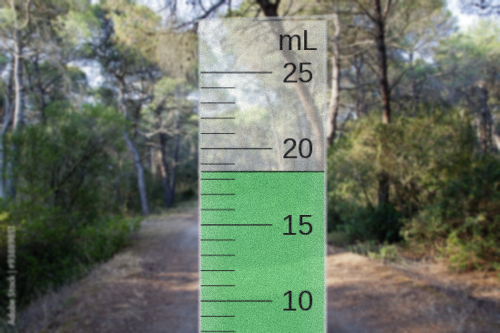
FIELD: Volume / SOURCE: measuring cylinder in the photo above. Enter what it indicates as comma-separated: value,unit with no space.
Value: 18.5,mL
